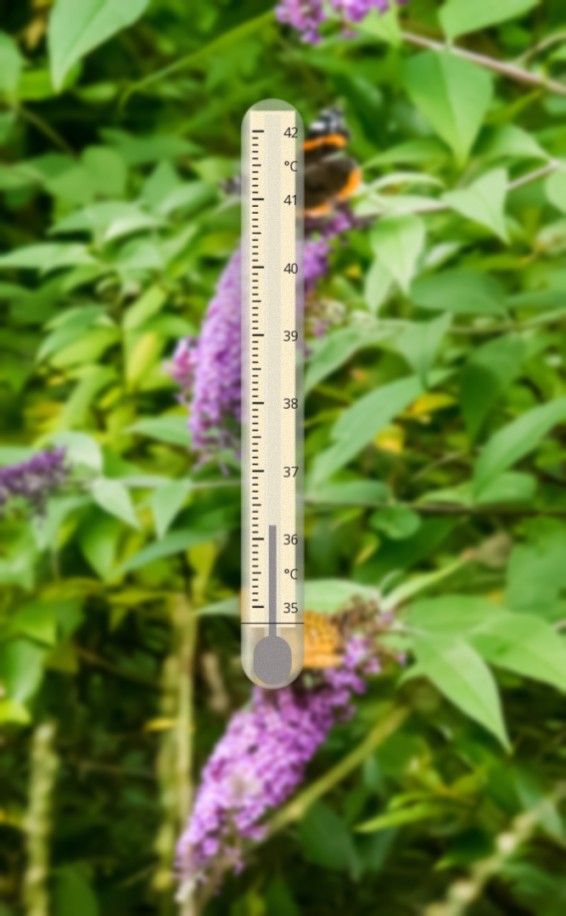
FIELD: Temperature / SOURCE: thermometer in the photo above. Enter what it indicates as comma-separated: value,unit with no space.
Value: 36.2,°C
